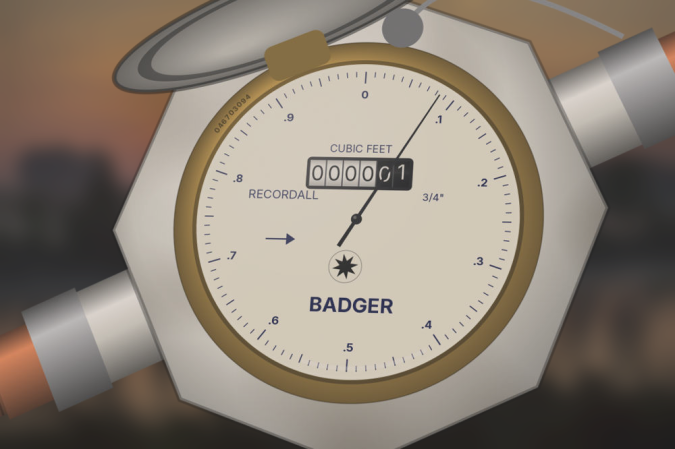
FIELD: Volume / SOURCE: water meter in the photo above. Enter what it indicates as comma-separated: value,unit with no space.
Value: 1.08,ft³
